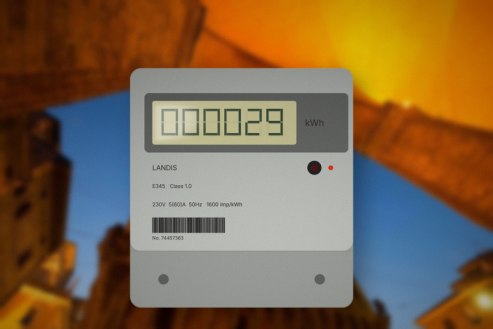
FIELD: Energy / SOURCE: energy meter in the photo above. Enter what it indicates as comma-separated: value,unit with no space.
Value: 29,kWh
